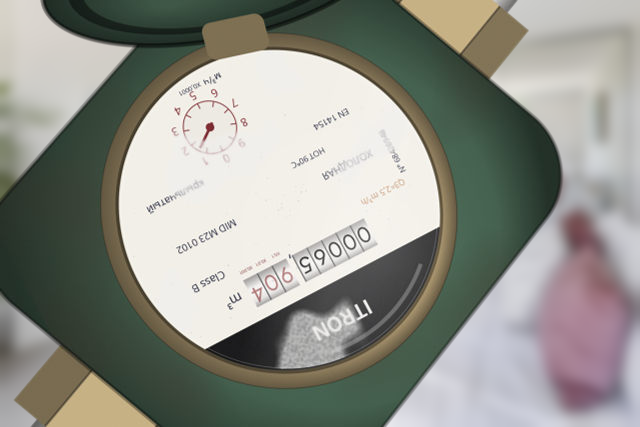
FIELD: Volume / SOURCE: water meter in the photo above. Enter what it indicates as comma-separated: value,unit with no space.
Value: 65.9041,m³
